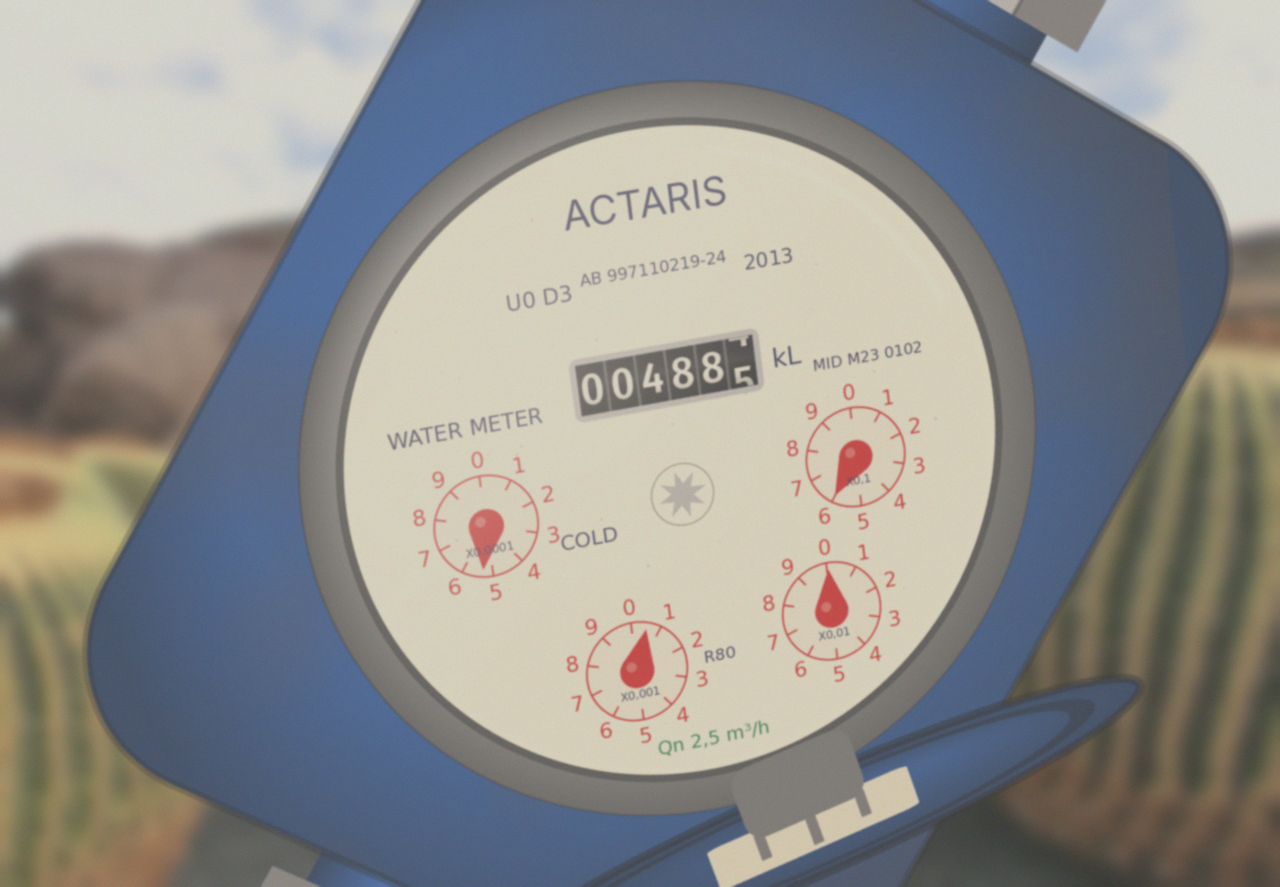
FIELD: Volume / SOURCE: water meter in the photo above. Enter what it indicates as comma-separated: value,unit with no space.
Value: 4884.6005,kL
